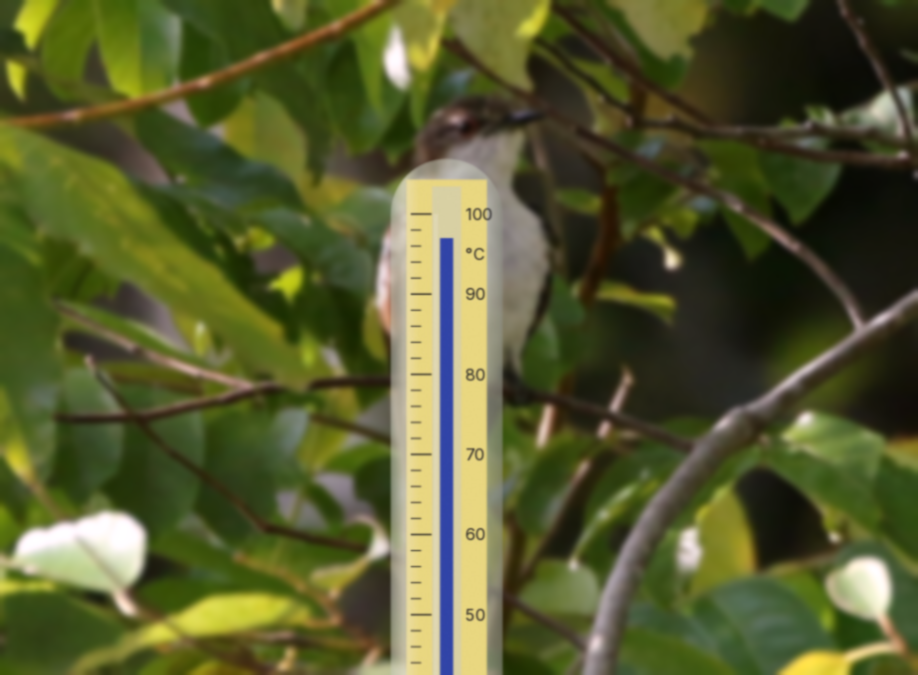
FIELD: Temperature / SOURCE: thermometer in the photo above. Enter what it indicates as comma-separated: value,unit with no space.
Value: 97,°C
